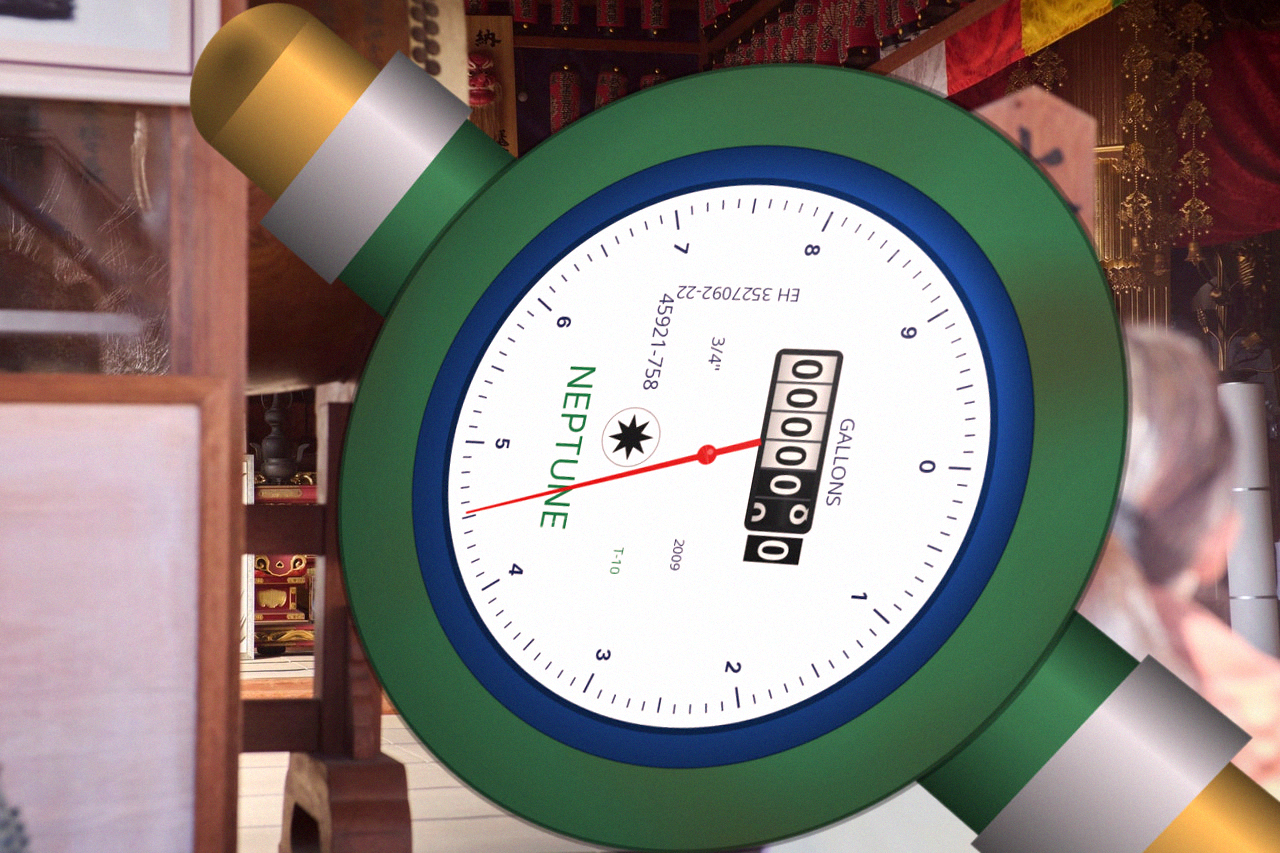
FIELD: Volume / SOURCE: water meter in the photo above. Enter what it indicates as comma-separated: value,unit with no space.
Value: 84.5,gal
